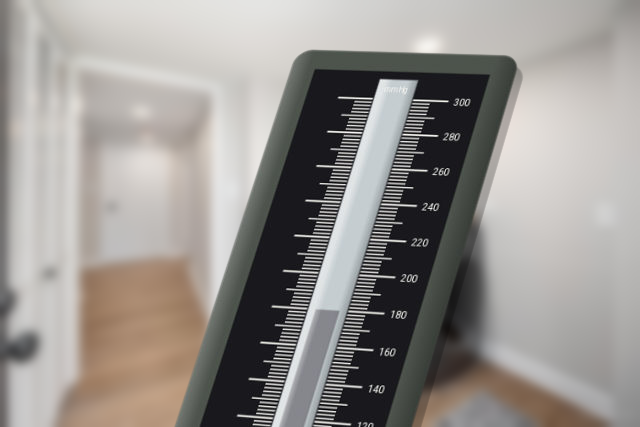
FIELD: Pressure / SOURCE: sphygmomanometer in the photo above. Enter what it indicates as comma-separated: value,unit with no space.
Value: 180,mmHg
